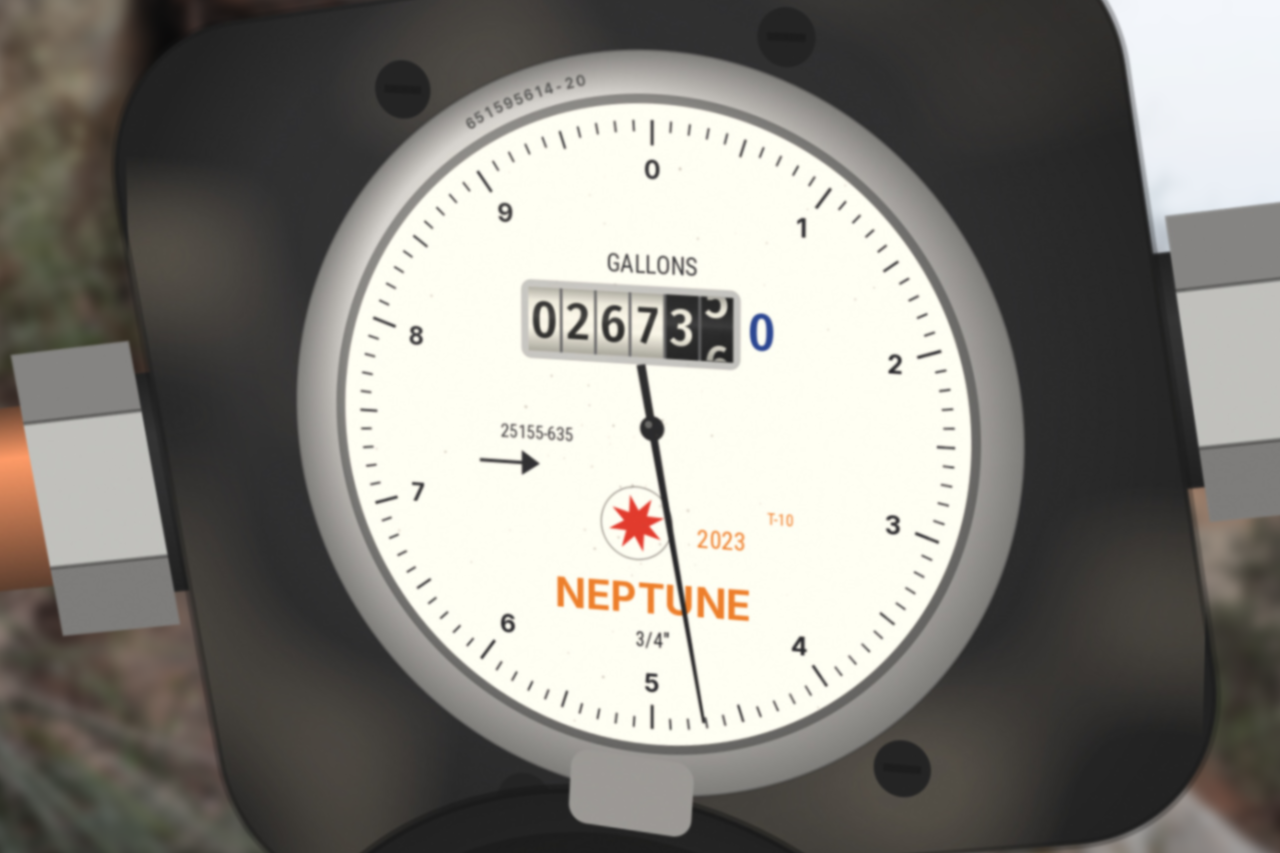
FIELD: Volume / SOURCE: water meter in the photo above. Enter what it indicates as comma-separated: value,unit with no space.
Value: 267354.7,gal
